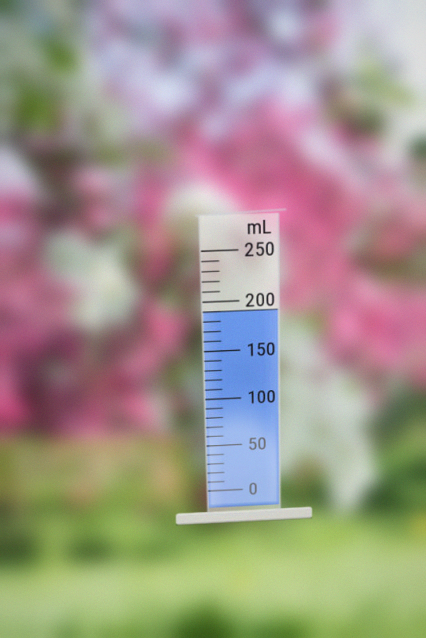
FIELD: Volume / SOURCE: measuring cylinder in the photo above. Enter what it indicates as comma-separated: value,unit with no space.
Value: 190,mL
